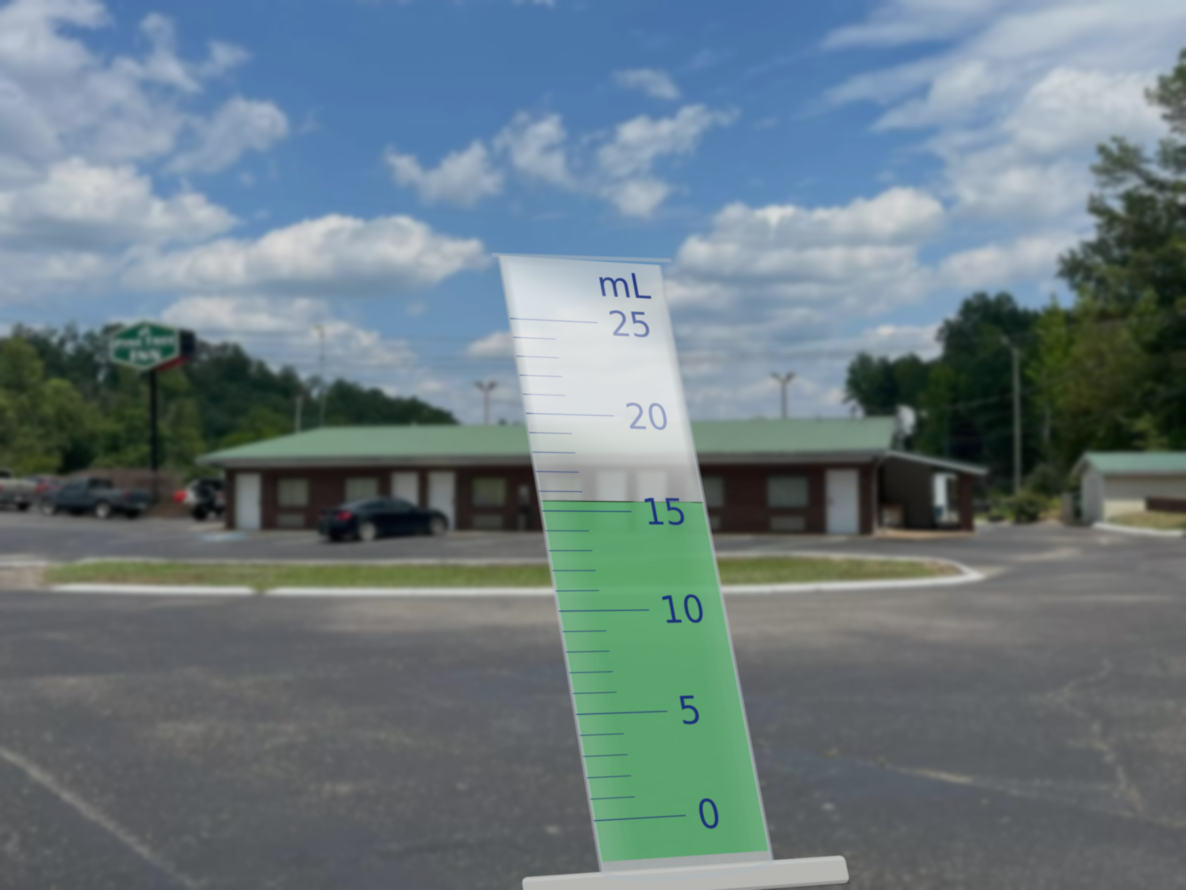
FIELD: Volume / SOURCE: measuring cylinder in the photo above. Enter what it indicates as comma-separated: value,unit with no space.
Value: 15.5,mL
